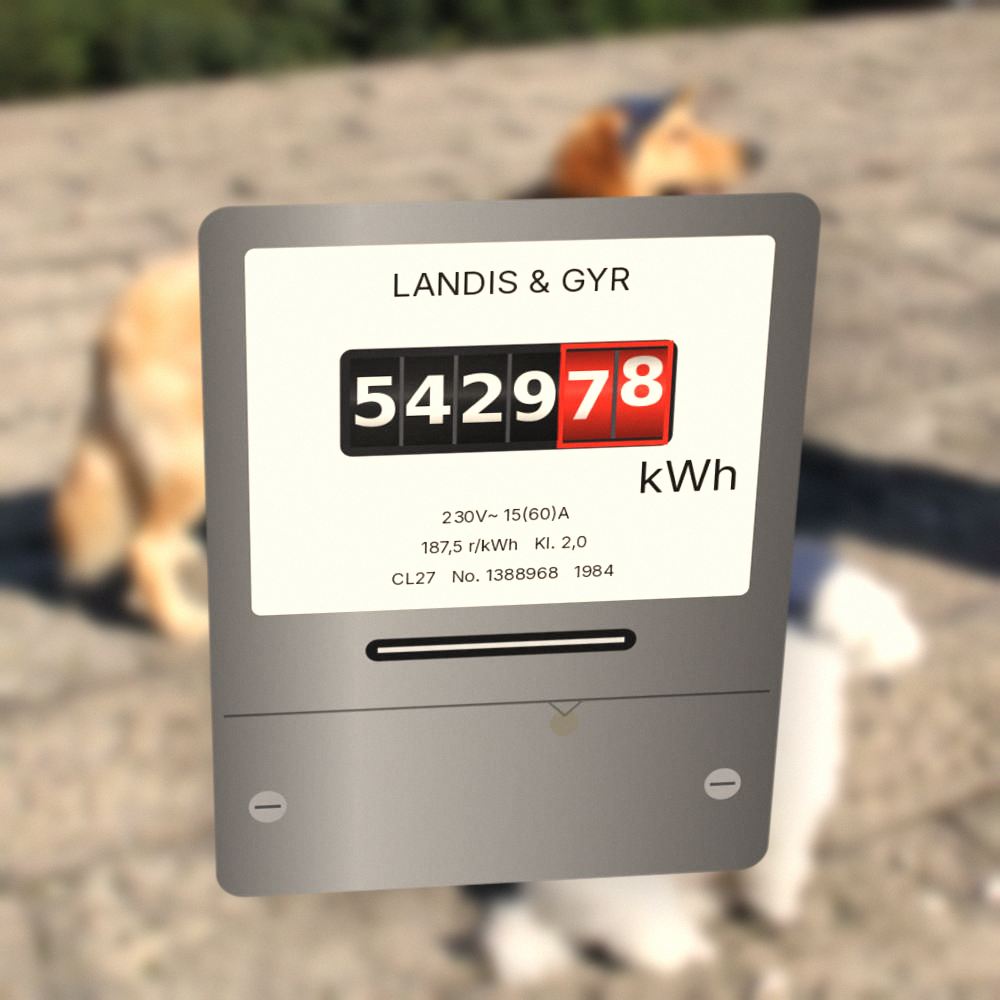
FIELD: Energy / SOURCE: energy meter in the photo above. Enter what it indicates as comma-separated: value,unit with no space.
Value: 5429.78,kWh
